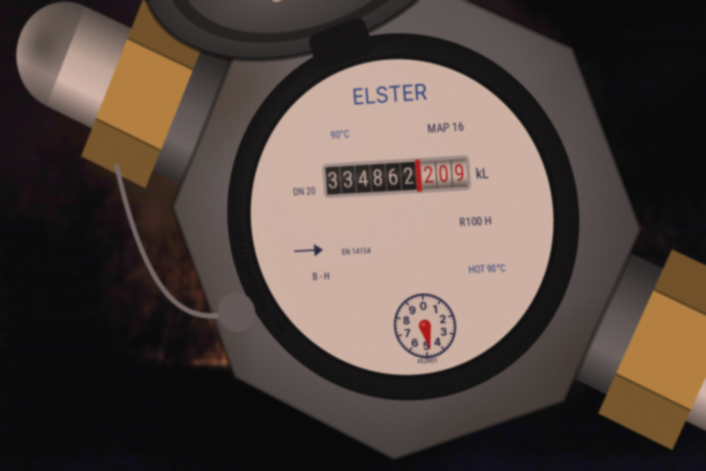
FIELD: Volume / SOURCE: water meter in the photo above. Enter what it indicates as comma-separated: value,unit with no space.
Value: 334862.2094,kL
